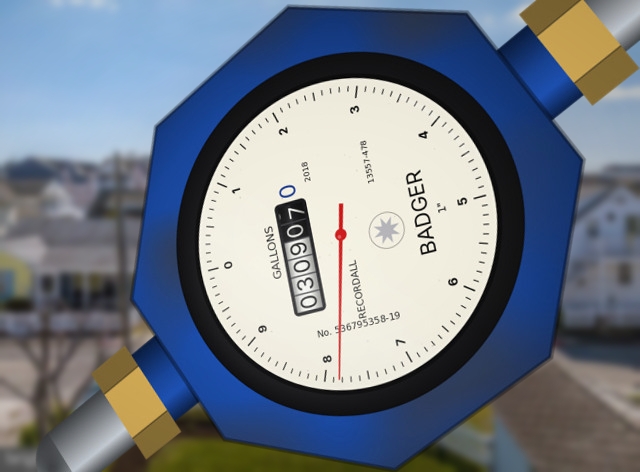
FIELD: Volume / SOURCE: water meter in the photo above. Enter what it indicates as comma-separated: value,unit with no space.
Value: 309067.8,gal
